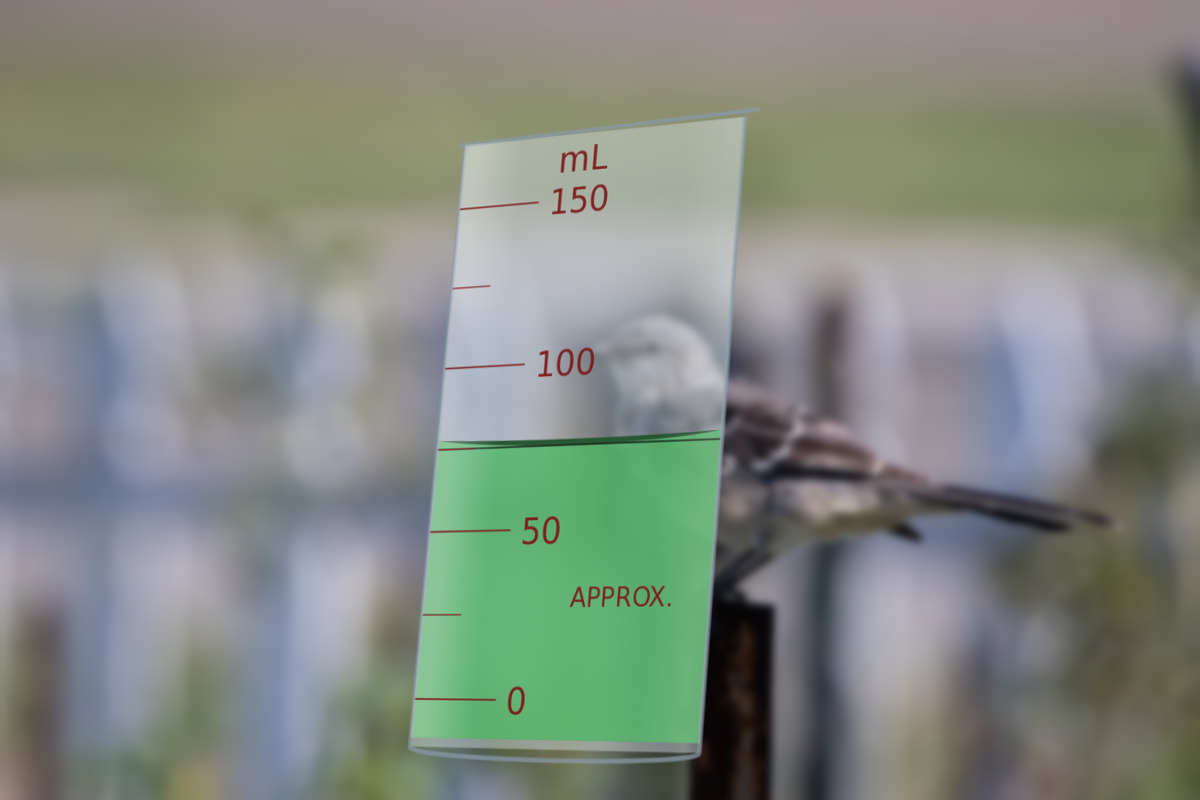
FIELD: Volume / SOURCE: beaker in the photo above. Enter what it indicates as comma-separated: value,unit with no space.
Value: 75,mL
